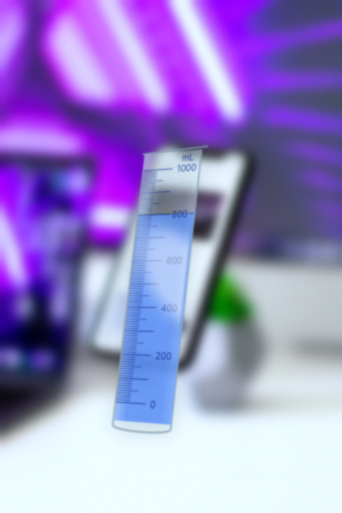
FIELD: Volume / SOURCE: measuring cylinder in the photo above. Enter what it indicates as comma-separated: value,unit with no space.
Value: 800,mL
